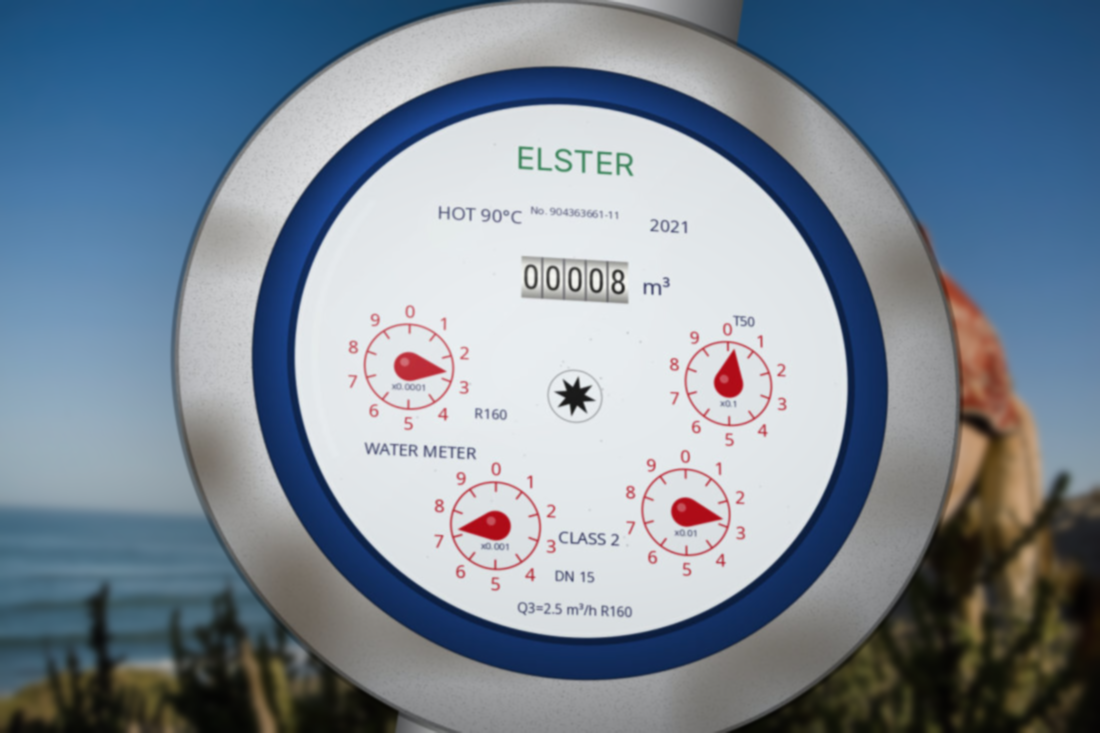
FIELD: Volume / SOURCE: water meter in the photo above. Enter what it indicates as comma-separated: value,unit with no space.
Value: 8.0272,m³
